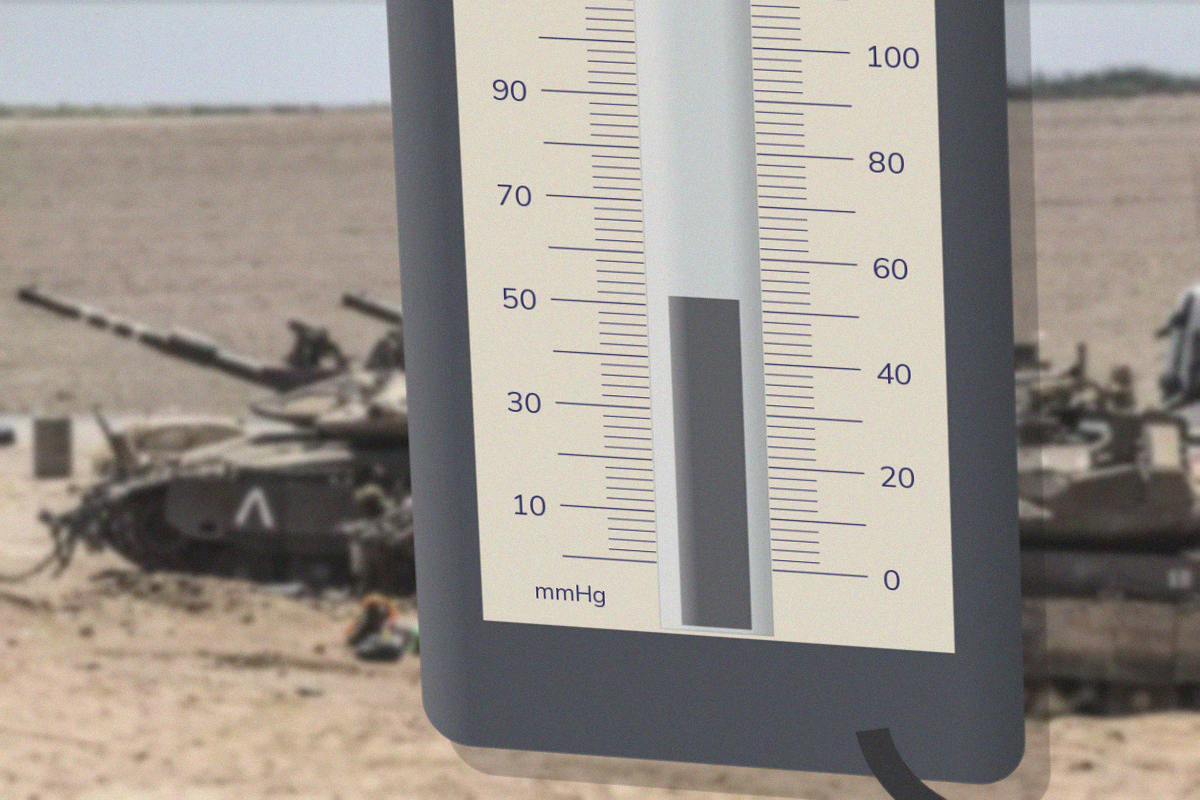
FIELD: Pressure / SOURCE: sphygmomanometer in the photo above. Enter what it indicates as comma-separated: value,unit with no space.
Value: 52,mmHg
